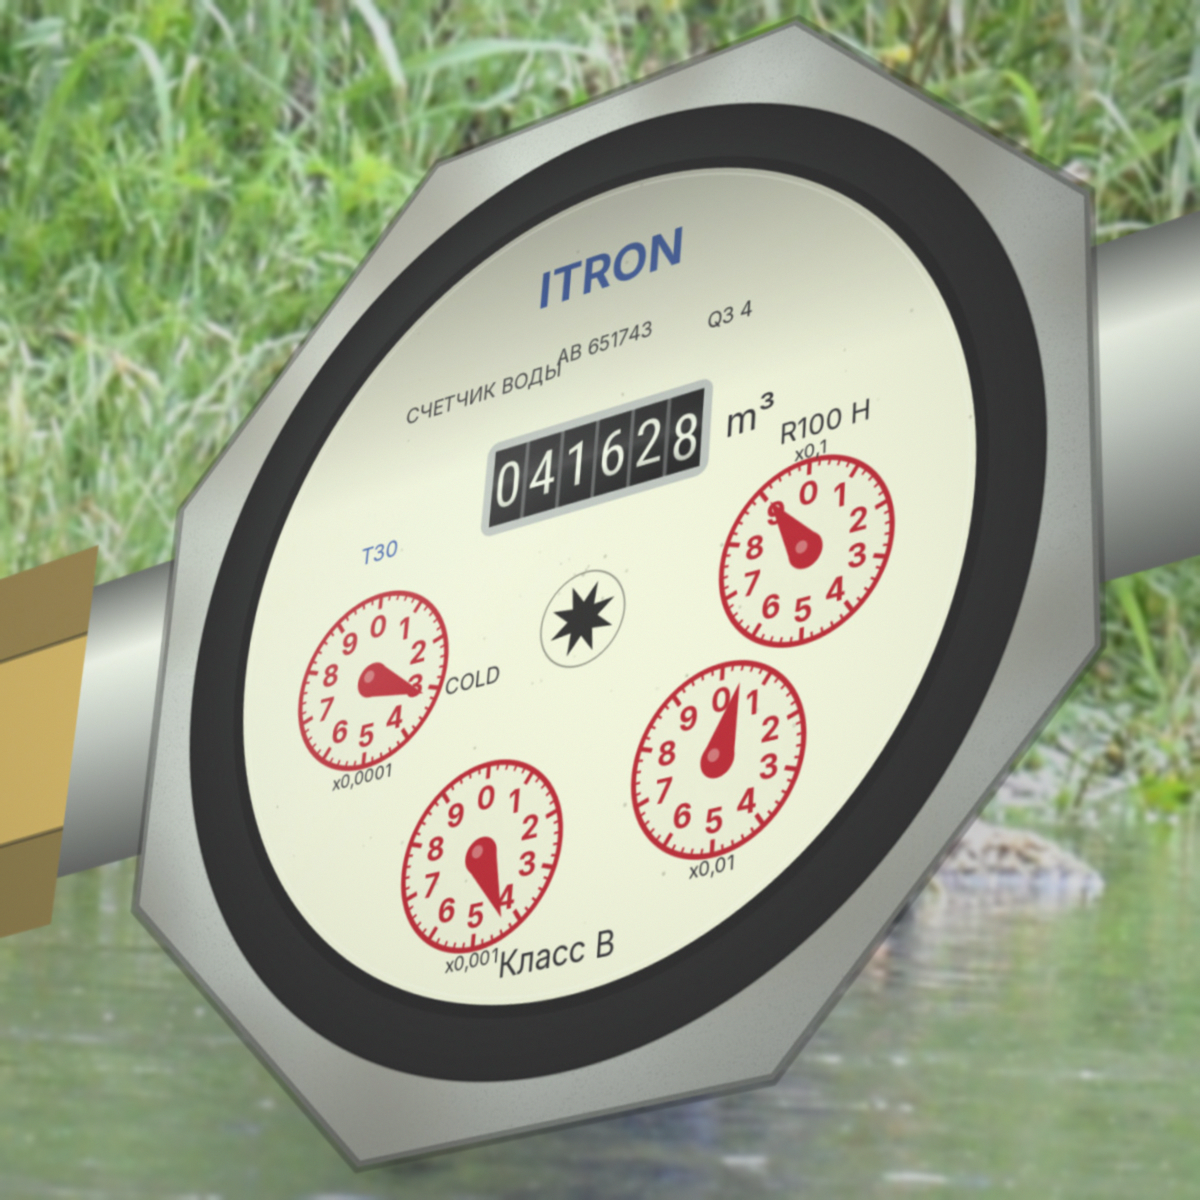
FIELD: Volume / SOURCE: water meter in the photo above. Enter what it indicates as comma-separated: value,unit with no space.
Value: 41627.9043,m³
